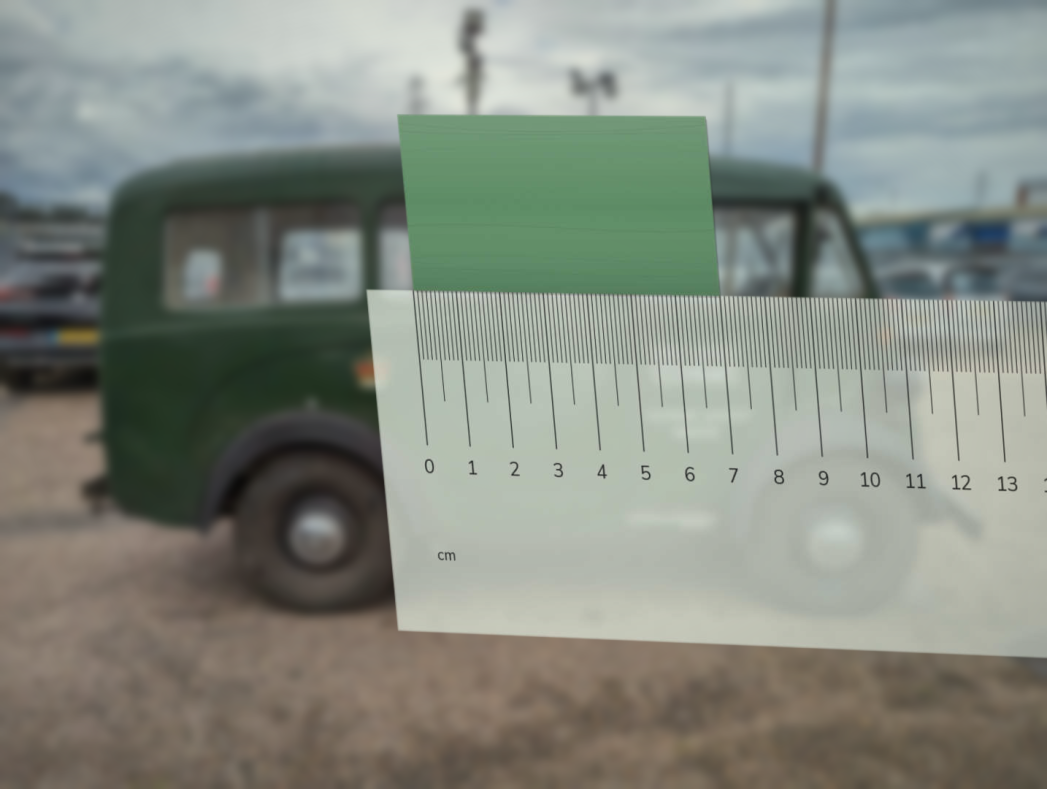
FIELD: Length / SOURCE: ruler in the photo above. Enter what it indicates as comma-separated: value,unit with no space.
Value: 7,cm
